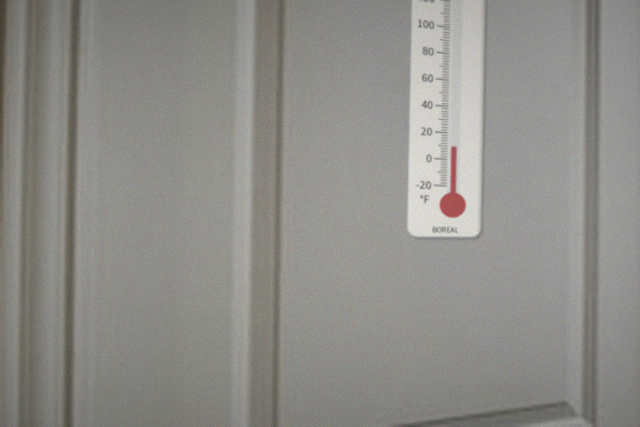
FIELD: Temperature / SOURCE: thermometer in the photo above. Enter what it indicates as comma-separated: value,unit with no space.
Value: 10,°F
